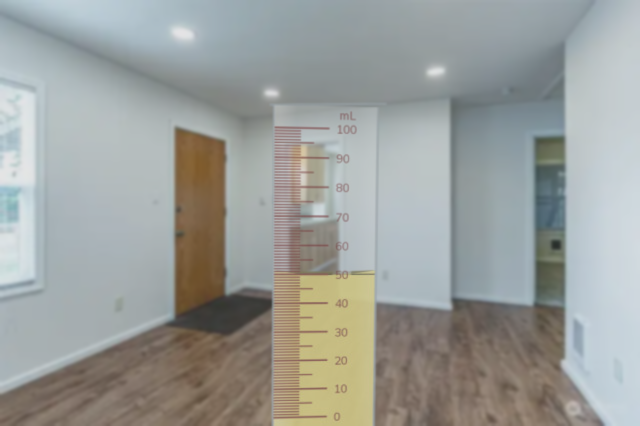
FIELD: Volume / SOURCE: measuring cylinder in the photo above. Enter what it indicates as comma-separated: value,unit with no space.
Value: 50,mL
